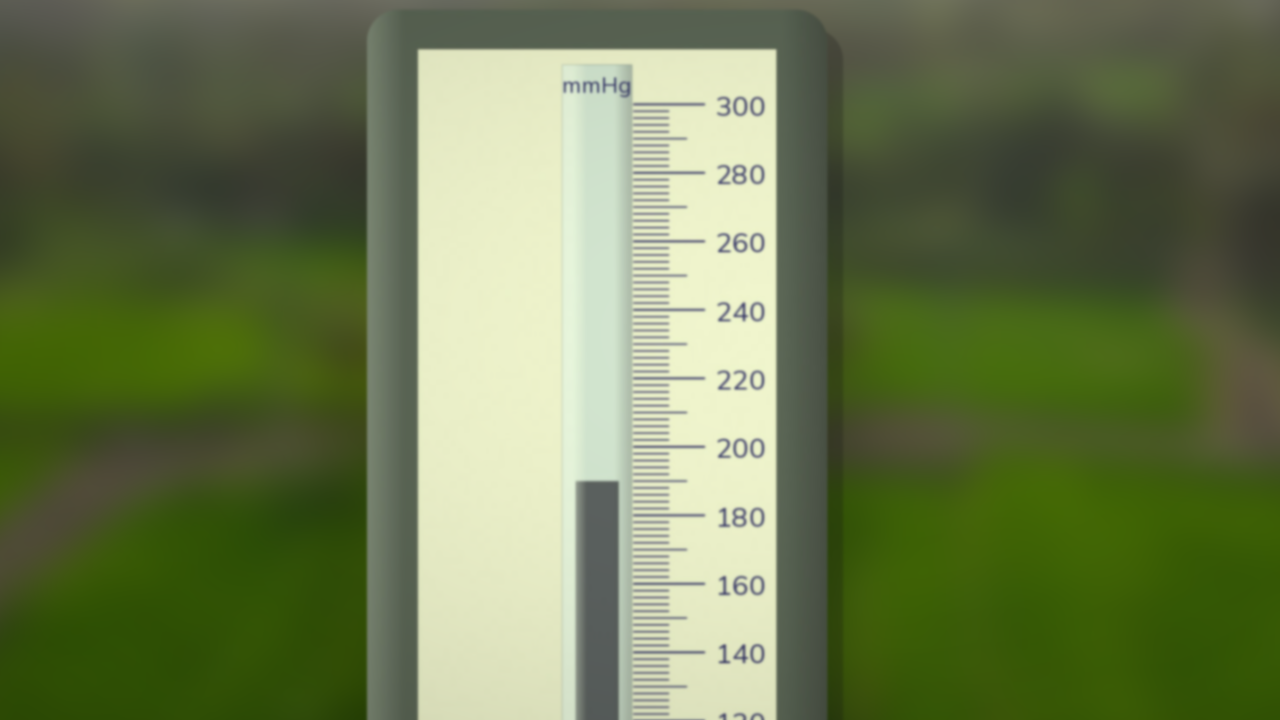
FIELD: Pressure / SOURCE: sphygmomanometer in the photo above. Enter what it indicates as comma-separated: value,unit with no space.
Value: 190,mmHg
